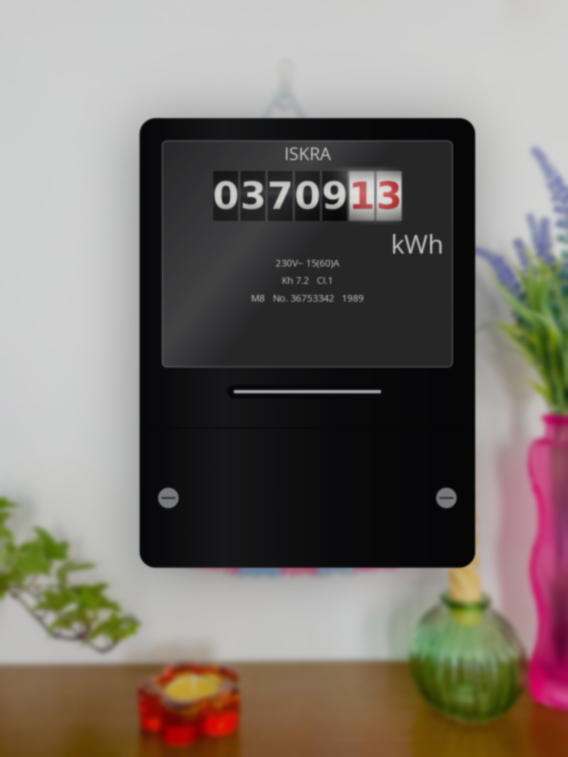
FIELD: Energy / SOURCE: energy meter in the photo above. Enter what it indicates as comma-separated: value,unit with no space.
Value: 3709.13,kWh
